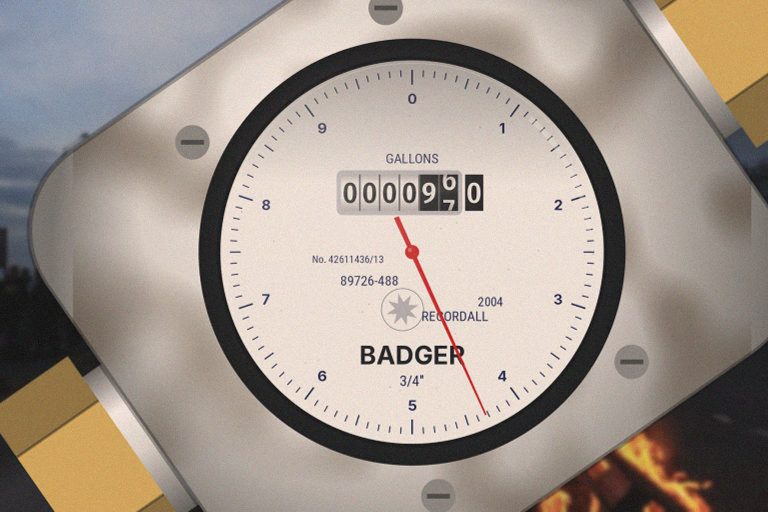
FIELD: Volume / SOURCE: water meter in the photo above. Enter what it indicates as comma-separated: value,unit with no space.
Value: 964.3,gal
